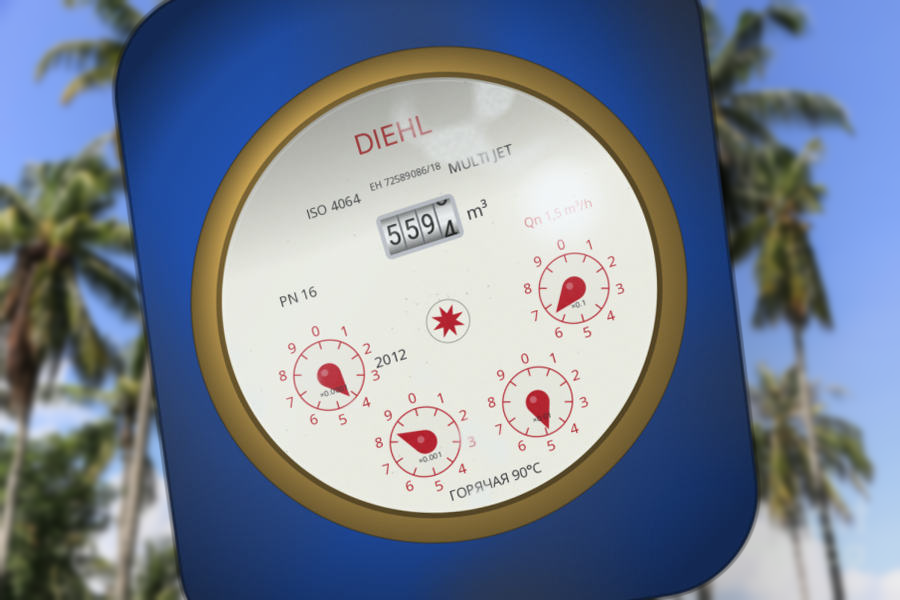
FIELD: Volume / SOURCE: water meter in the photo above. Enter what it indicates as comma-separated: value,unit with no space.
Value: 5593.6484,m³
